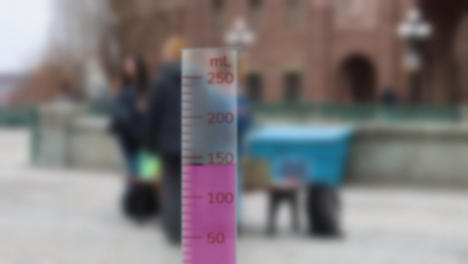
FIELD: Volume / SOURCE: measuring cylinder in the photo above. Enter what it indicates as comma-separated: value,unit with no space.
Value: 140,mL
